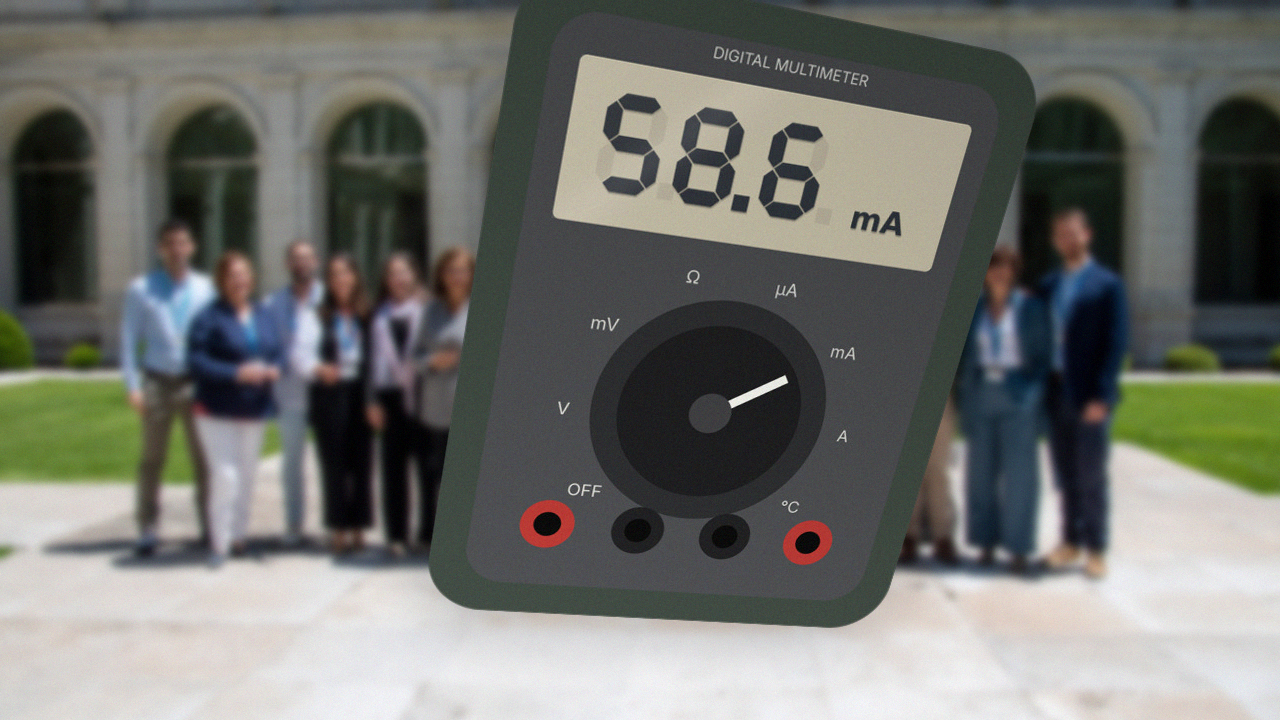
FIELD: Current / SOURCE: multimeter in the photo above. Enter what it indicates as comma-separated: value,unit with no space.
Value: 58.6,mA
